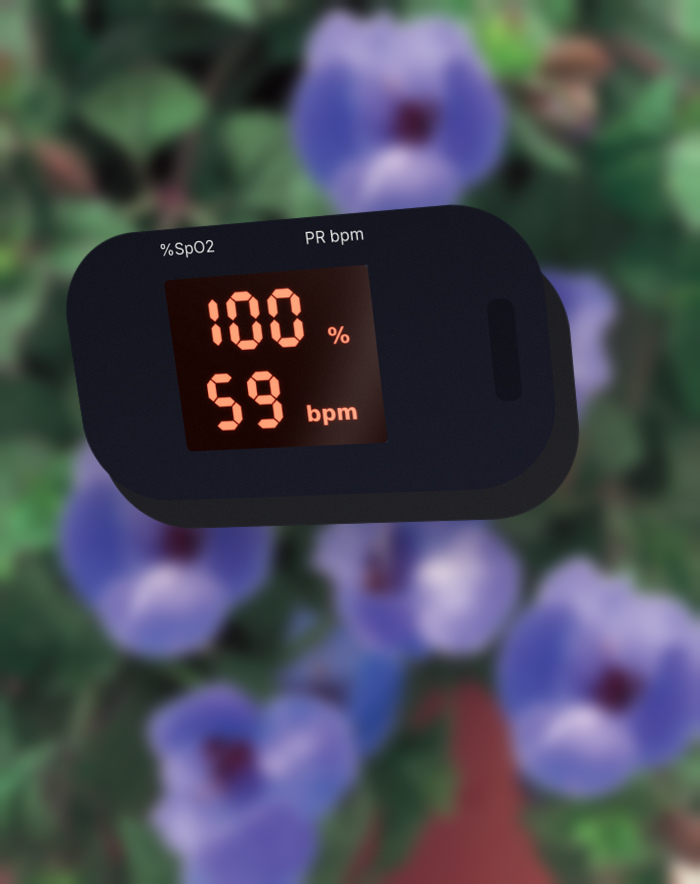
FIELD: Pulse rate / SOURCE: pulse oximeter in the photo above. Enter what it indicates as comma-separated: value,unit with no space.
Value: 59,bpm
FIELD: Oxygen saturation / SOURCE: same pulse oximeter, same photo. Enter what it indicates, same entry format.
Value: 100,%
